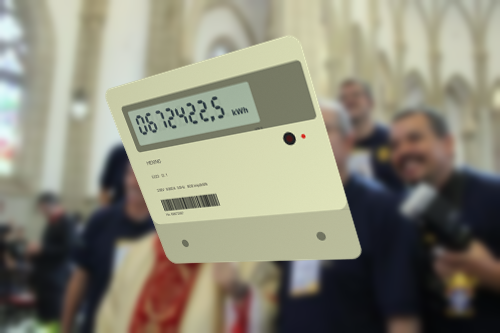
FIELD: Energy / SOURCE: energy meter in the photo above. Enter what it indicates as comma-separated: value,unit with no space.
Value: 672422.5,kWh
